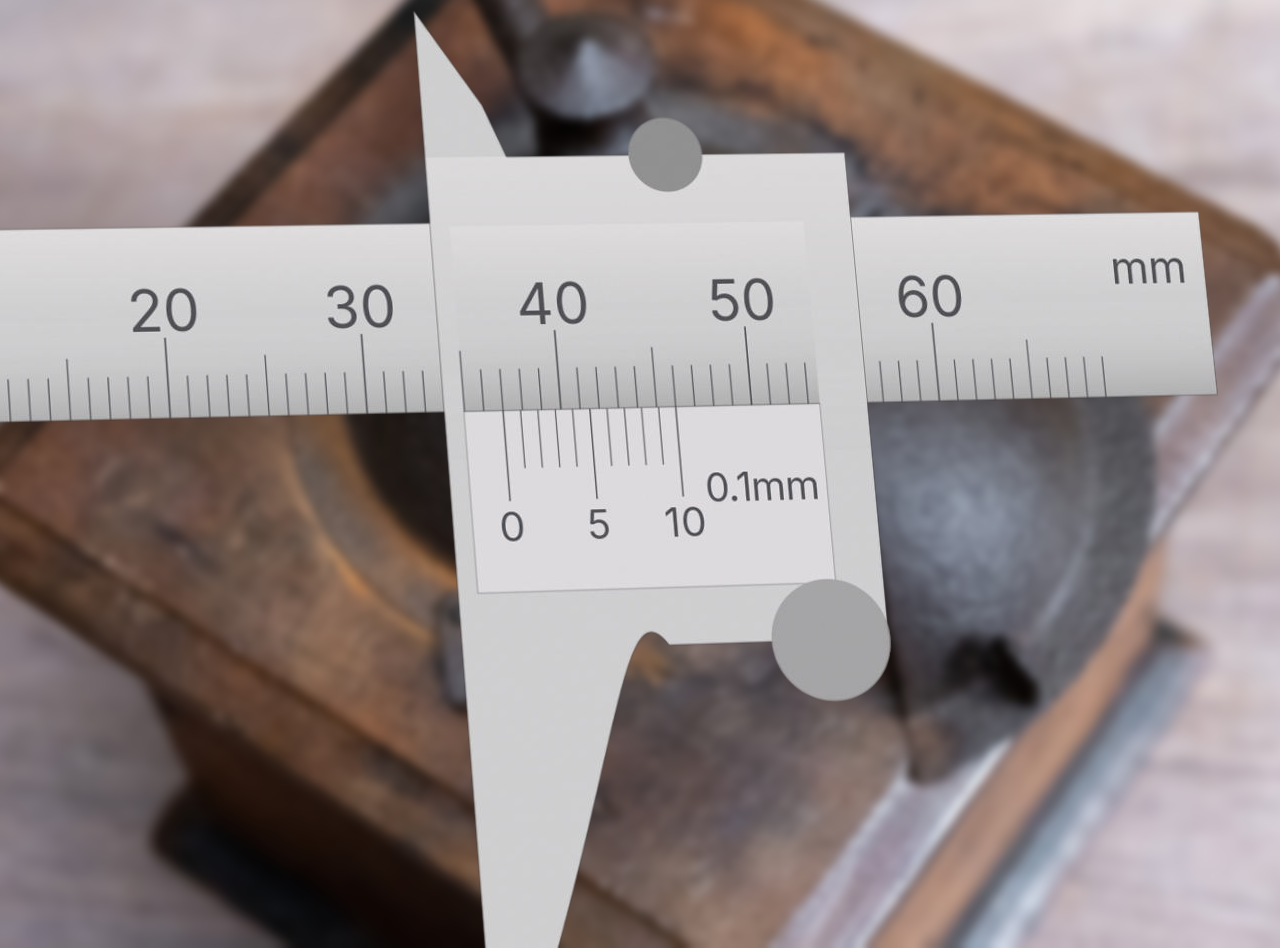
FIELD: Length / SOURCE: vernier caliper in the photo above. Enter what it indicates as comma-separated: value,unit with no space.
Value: 37.0,mm
